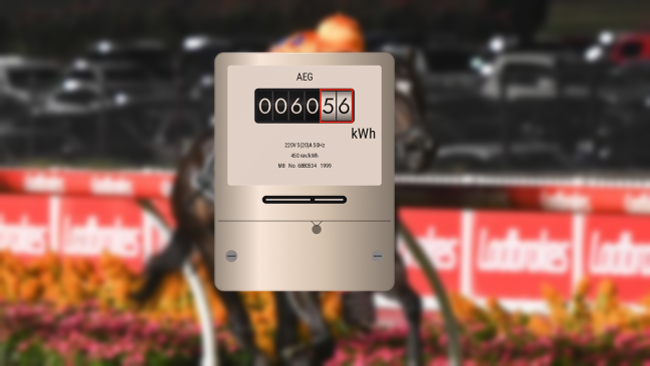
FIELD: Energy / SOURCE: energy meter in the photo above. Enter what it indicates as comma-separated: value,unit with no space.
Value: 60.56,kWh
